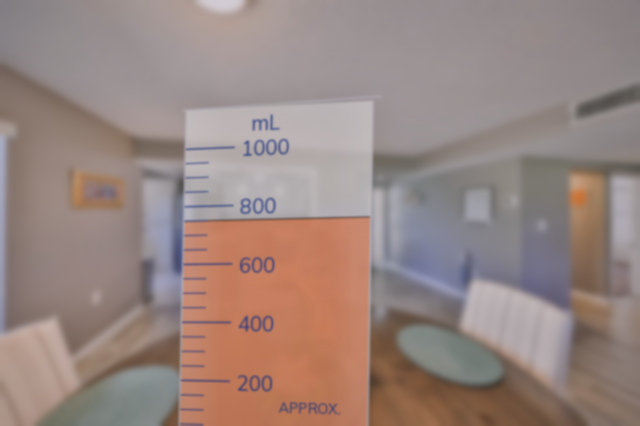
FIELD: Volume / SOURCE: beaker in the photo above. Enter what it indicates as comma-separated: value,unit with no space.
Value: 750,mL
